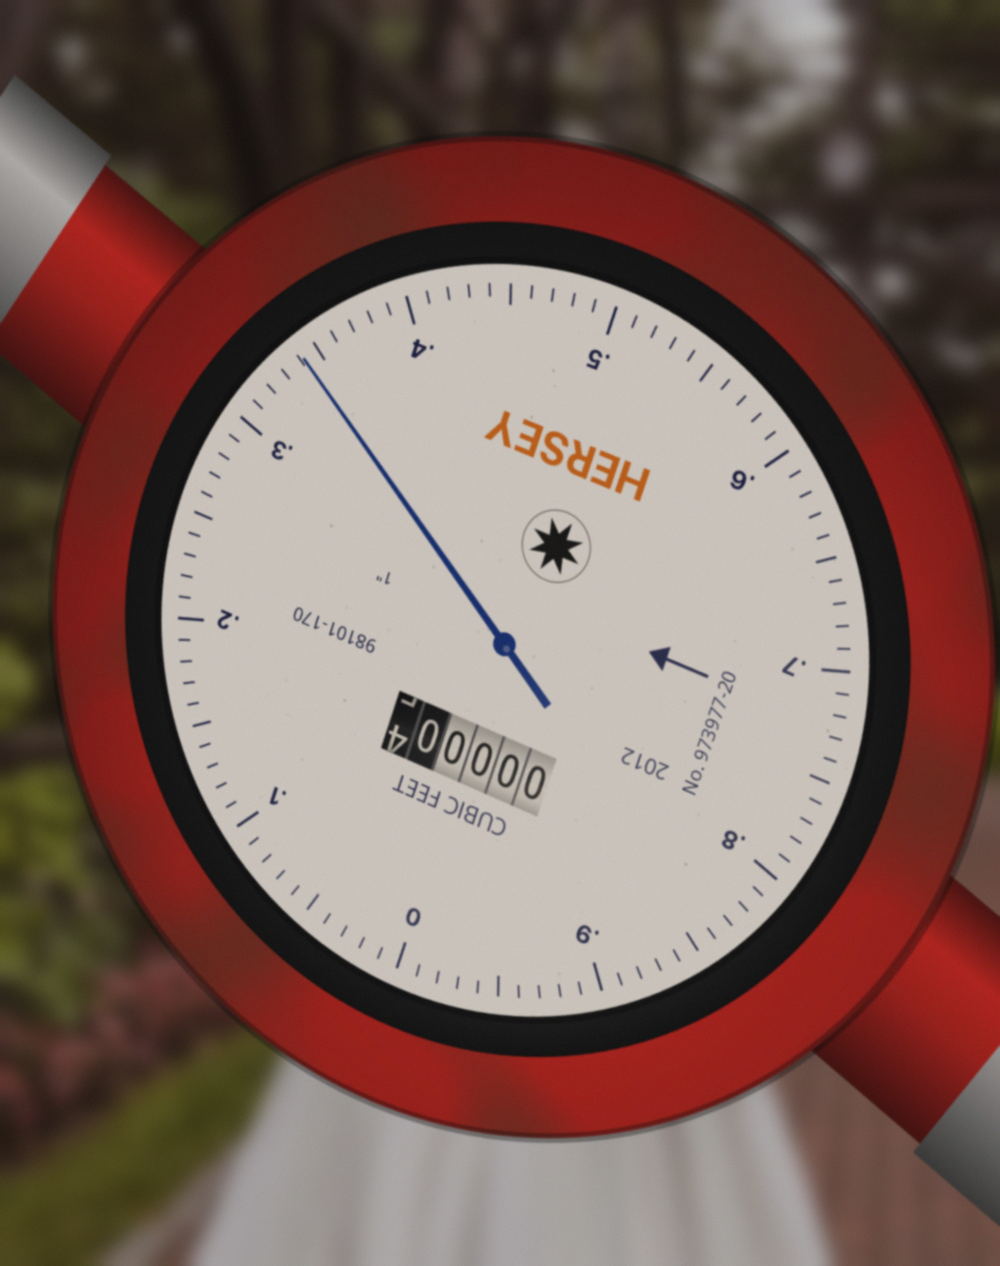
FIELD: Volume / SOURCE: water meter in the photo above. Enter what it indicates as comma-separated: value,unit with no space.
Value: 4.34,ft³
